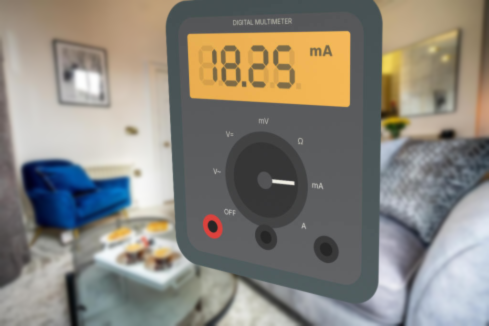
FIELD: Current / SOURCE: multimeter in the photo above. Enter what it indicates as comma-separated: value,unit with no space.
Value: 18.25,mA
